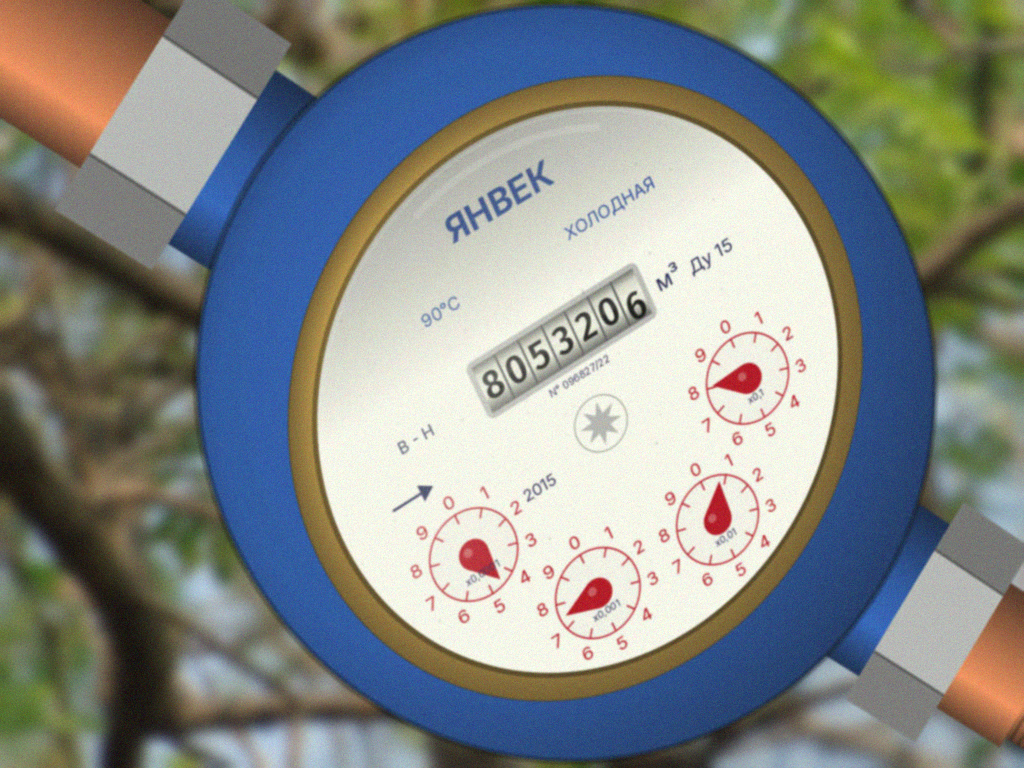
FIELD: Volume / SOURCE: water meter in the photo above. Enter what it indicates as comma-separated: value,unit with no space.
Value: 8053205.8074,m³
